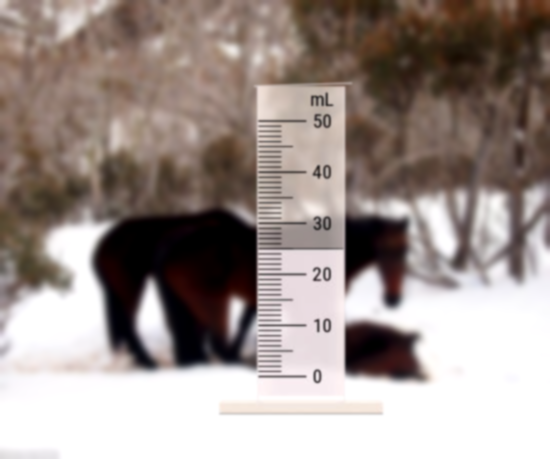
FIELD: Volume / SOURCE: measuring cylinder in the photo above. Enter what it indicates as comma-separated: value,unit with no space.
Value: 25,mL
